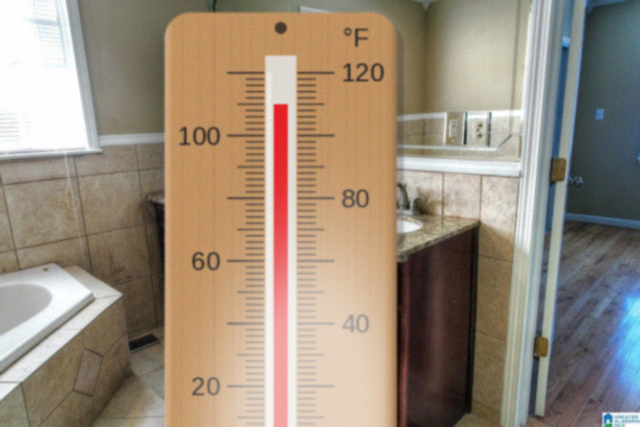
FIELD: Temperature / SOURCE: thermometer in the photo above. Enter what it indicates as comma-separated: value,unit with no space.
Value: 110,°F
